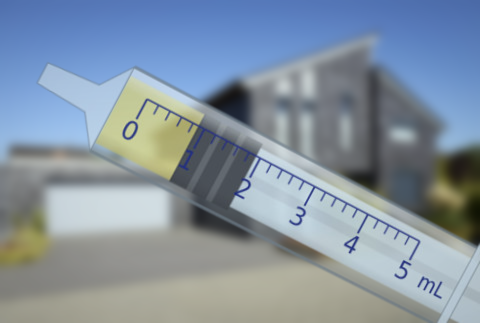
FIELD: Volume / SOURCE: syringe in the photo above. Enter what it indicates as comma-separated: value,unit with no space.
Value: 0.9,mL
